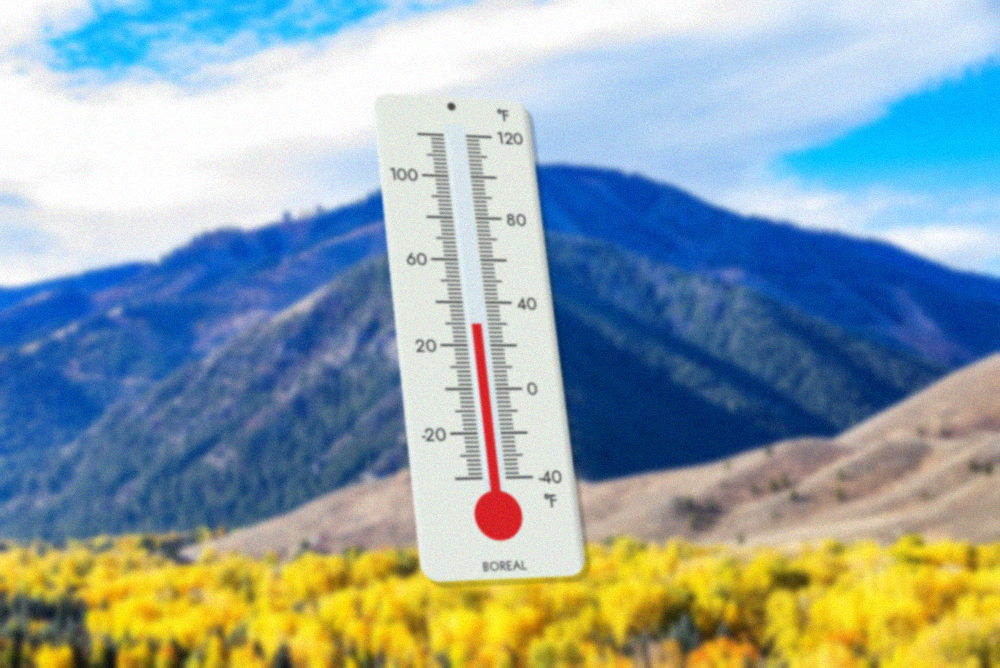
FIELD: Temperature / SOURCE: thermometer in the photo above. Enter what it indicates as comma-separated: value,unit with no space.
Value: 30,°F
